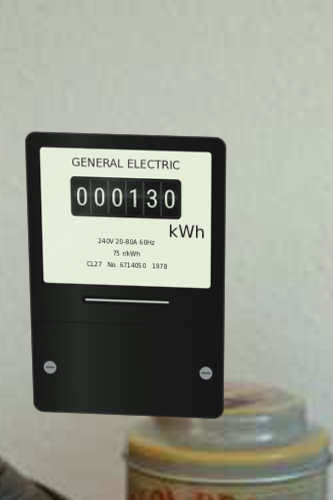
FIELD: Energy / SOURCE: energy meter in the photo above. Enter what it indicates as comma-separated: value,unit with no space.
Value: 130,kWh
